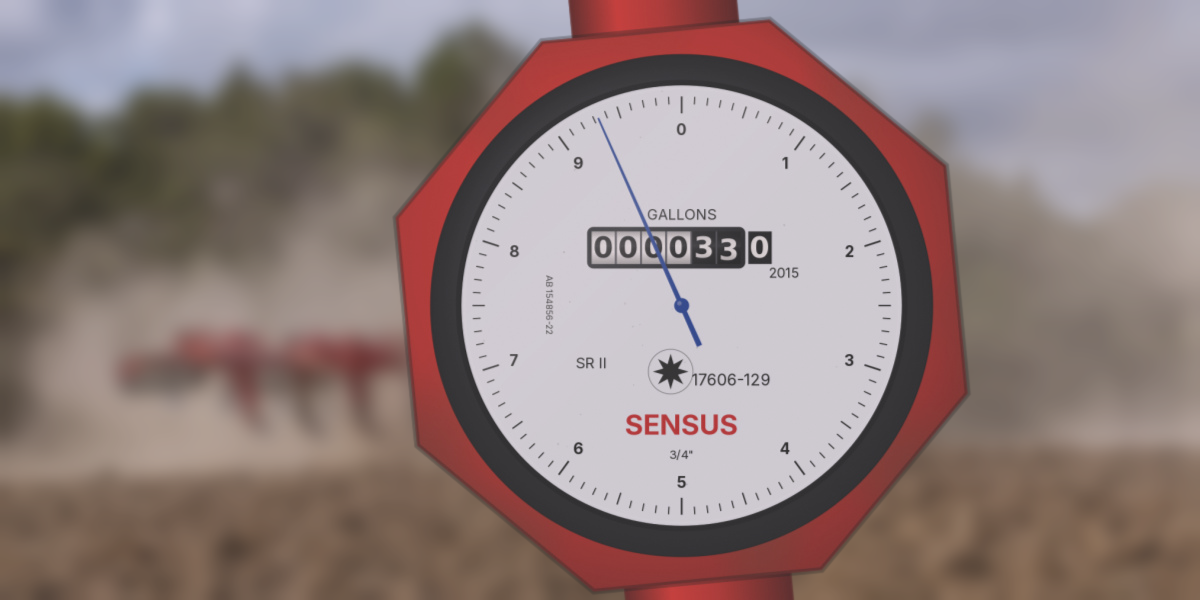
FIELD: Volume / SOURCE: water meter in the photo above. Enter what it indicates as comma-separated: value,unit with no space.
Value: 329.3,gal
